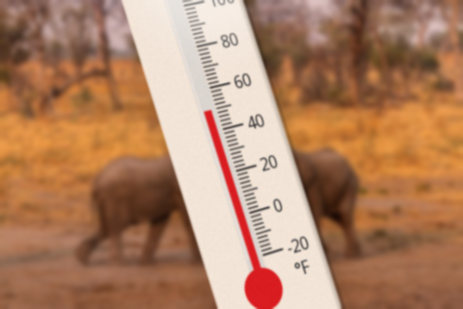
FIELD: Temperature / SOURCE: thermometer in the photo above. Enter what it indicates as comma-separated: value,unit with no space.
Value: 50,°F
